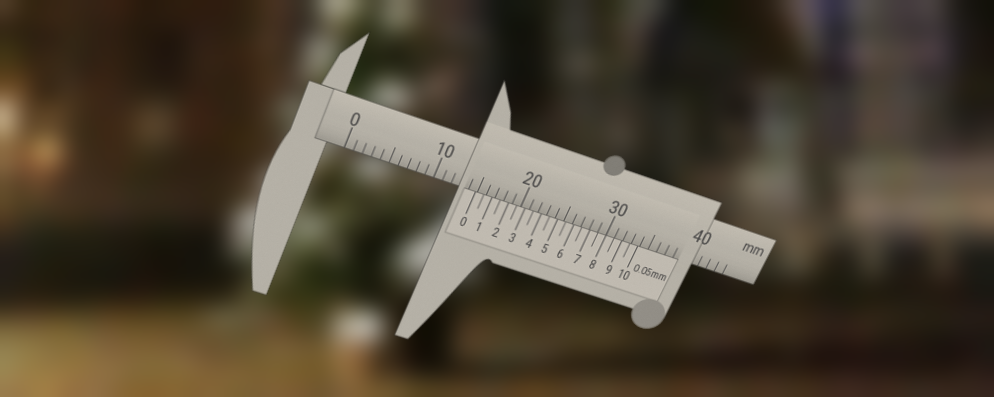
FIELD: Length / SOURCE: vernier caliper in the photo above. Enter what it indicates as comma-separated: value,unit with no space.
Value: 14.8,mm
